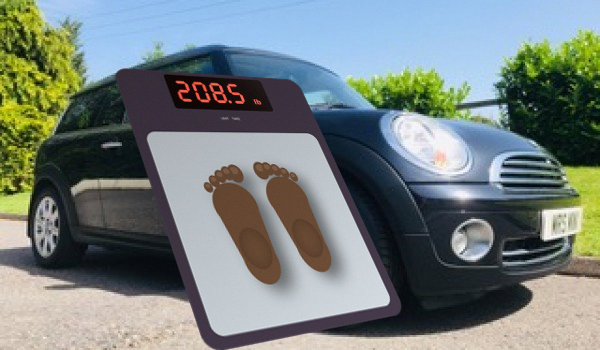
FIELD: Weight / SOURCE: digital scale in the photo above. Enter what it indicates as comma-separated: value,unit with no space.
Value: 208.5,lb
